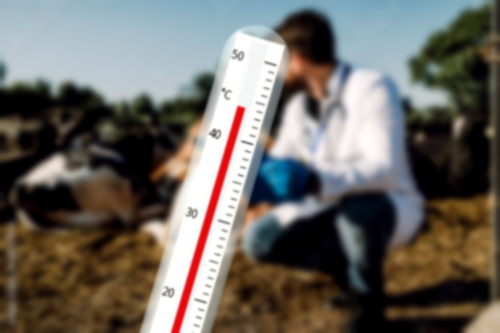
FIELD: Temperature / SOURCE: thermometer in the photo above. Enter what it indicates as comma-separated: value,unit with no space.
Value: 44,°C
